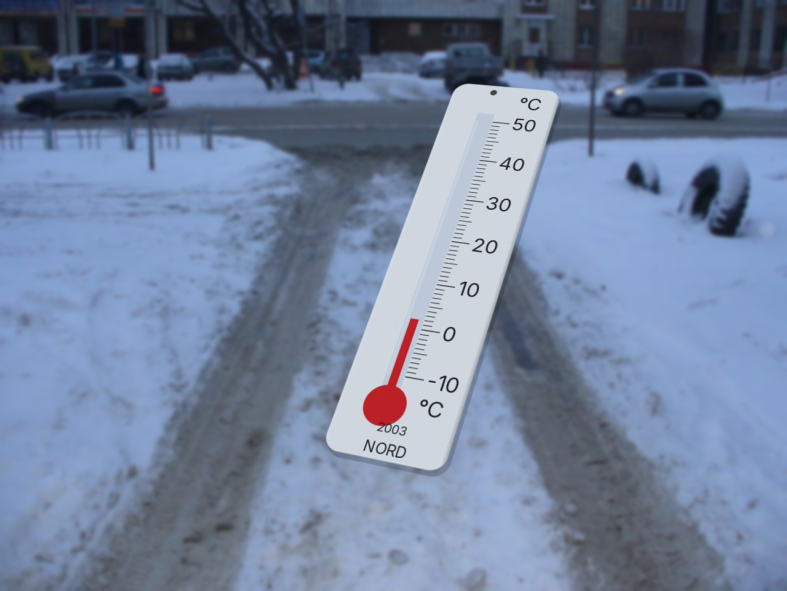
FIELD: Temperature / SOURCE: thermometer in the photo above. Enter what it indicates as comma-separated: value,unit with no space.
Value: 2,°C
